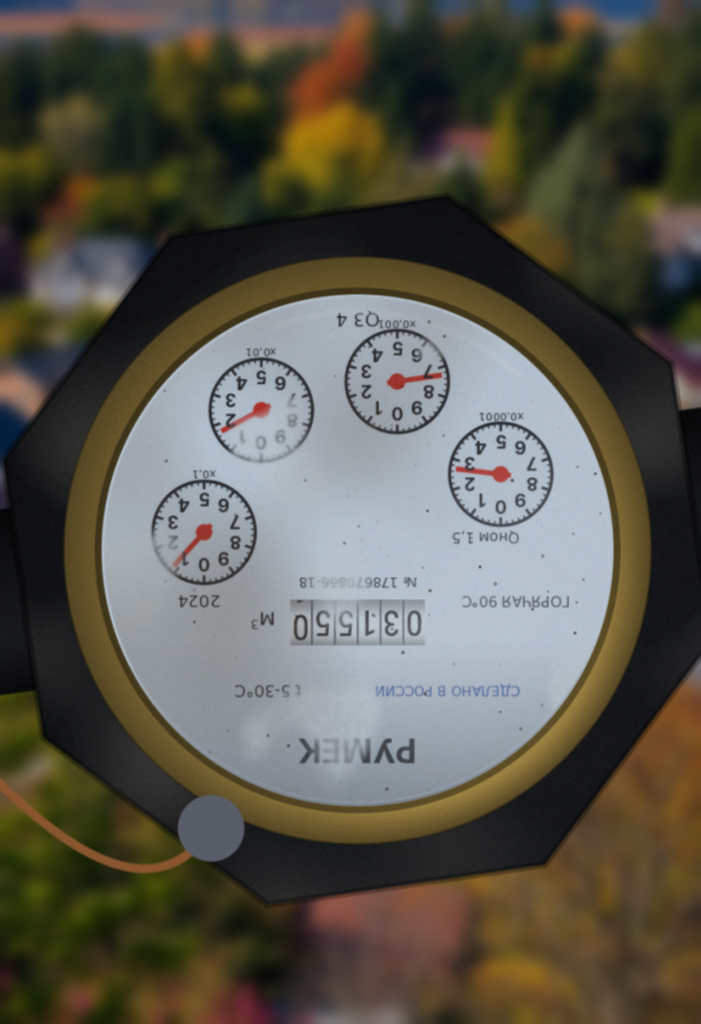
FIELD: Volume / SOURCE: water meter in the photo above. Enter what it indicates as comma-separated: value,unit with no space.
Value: 31550.1172,m³
